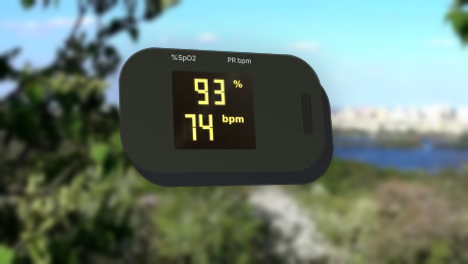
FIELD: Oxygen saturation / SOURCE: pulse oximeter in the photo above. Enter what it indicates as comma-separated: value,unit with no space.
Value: 93,%
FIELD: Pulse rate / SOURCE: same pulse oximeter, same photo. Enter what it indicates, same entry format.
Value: 74,bpm
